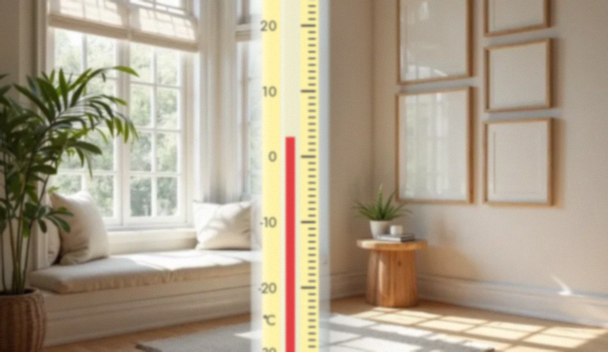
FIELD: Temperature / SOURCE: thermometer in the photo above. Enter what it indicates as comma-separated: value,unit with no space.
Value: 3,°C
